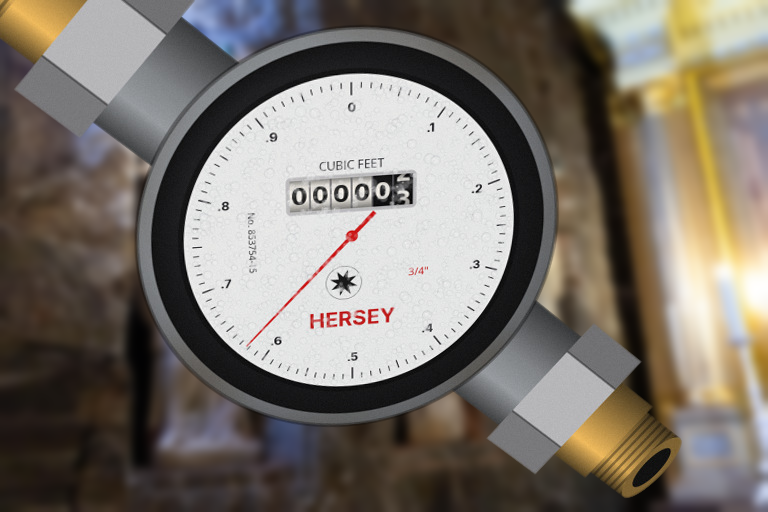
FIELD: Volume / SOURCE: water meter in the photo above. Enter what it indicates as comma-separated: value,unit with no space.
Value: 2.62,ft³
